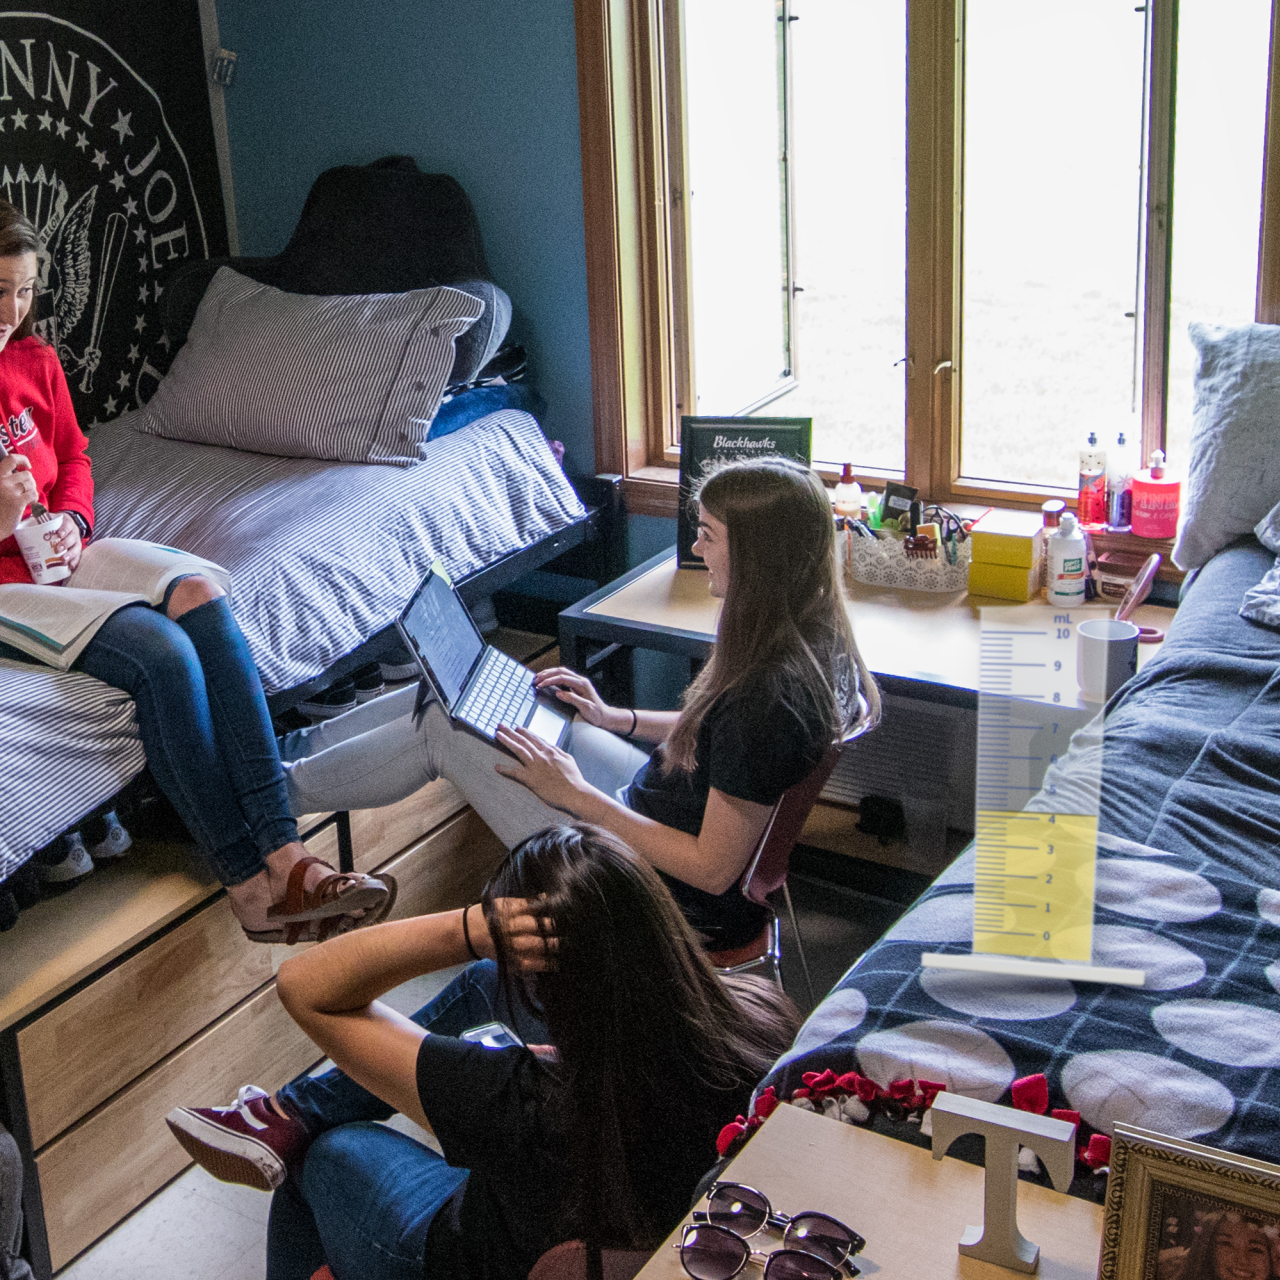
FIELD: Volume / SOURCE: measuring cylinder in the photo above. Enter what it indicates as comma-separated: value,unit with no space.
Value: 4.2,mL
